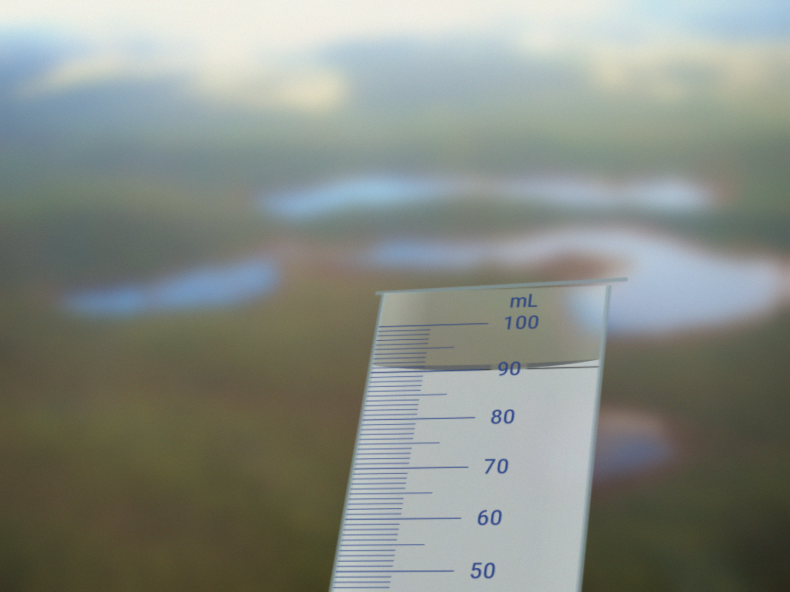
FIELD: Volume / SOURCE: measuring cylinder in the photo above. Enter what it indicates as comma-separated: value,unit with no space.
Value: 90,mL
